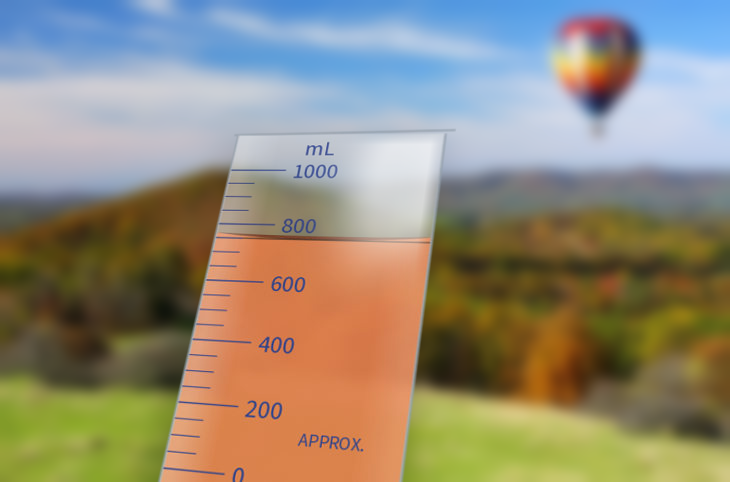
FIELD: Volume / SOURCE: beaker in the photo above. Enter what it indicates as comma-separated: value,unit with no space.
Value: 750,mL
